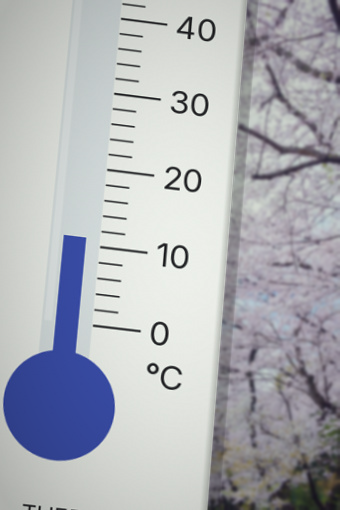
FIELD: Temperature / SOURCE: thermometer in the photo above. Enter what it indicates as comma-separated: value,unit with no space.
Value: 11,°C
